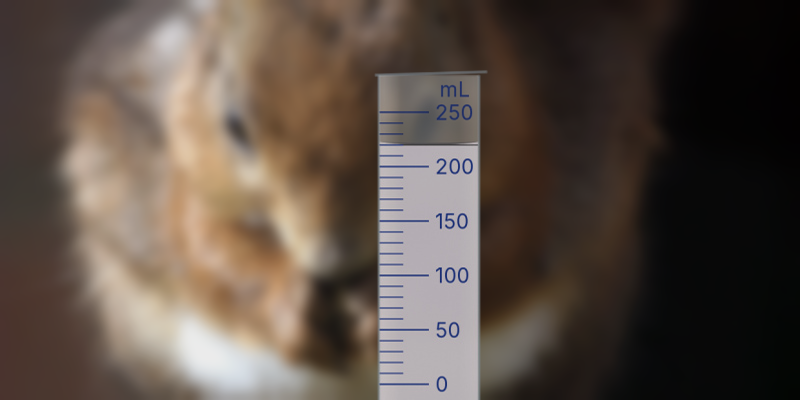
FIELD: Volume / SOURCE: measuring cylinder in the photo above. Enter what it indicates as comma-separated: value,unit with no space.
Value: 220,mL
